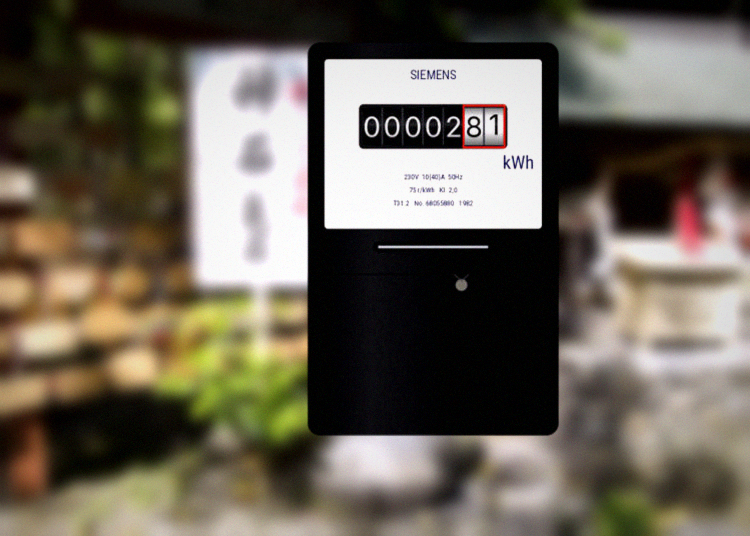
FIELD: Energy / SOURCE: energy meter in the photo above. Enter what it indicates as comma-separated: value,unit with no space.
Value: 2.81,kWh
